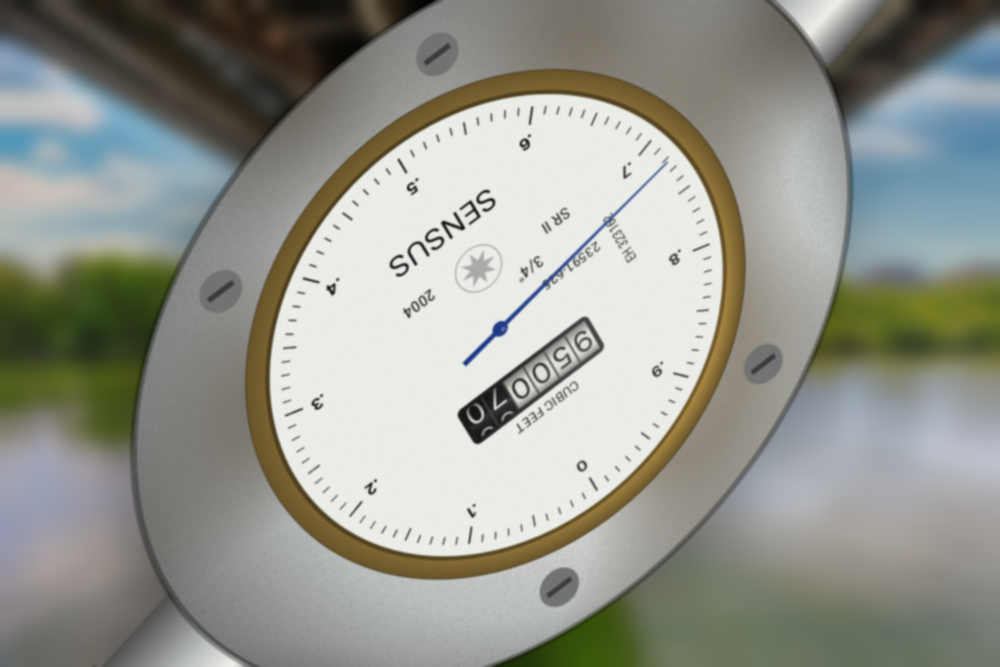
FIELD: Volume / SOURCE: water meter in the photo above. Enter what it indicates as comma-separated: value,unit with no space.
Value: 950069.72,ft³
